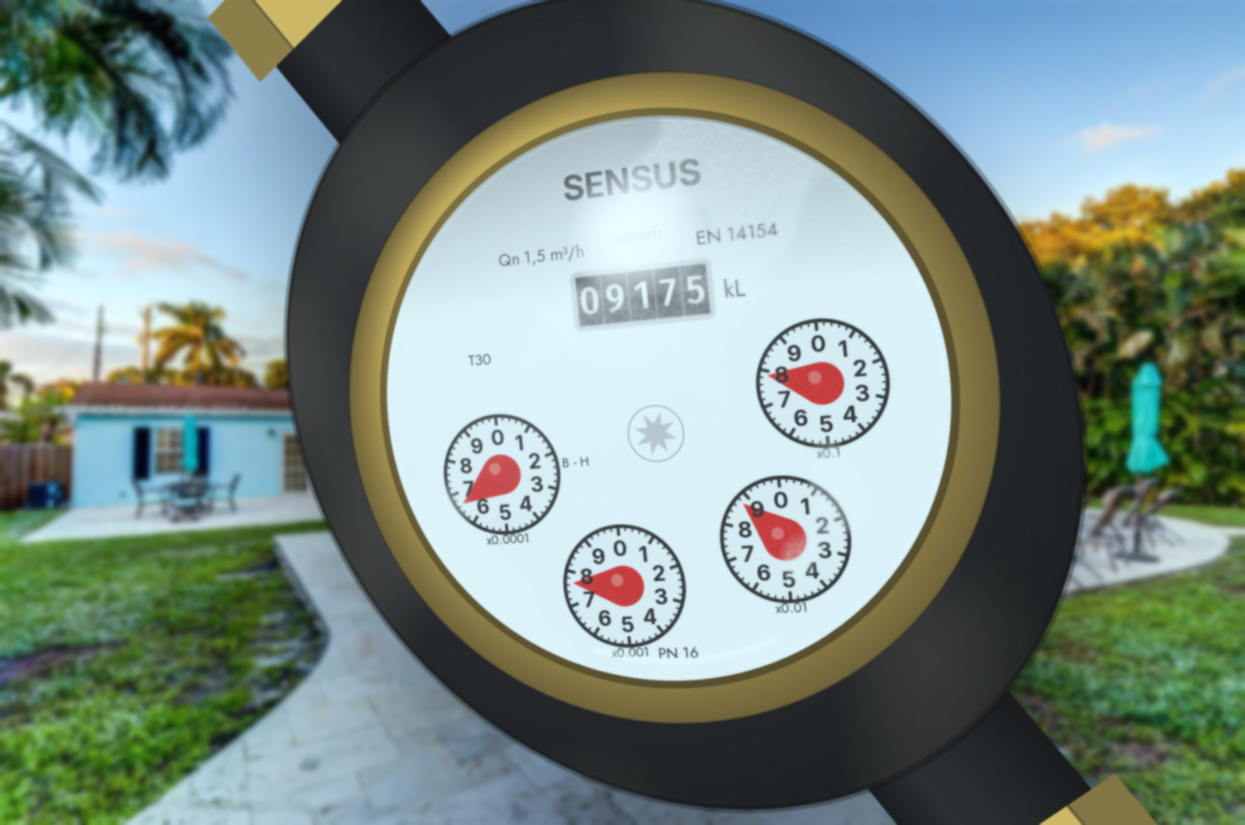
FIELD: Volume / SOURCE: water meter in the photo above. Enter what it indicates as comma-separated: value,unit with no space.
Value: 9175.7876,kL
